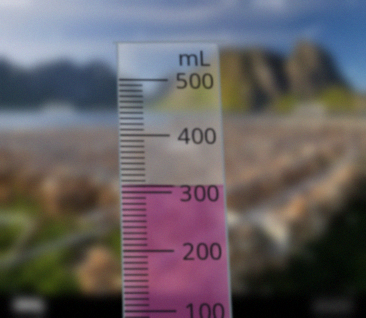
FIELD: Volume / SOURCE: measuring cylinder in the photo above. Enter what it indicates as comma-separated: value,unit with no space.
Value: 310,mL
